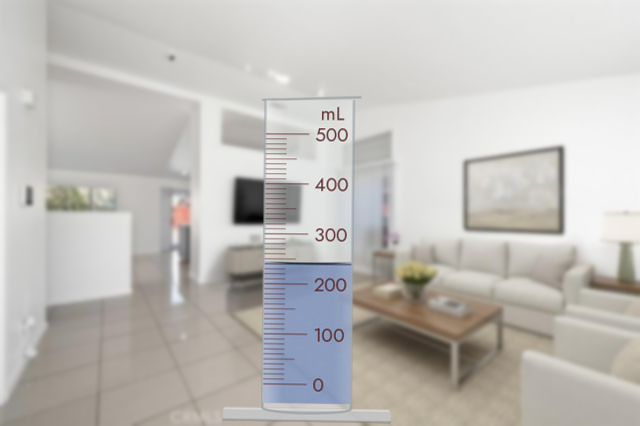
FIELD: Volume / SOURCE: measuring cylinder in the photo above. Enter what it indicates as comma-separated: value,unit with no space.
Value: 240,mL
